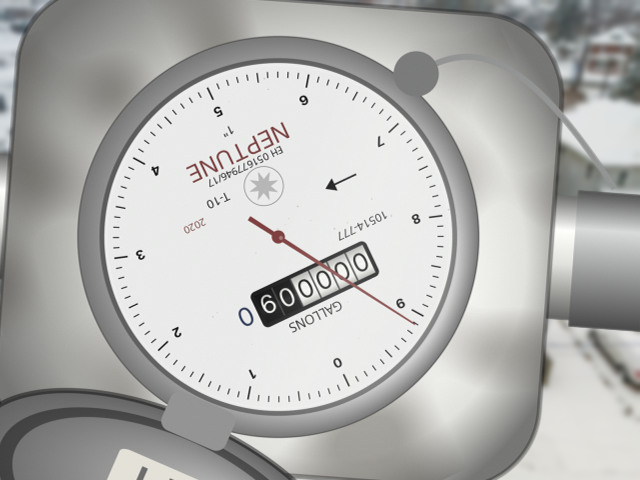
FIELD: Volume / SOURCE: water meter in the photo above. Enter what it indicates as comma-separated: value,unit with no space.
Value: 89.1,gal
